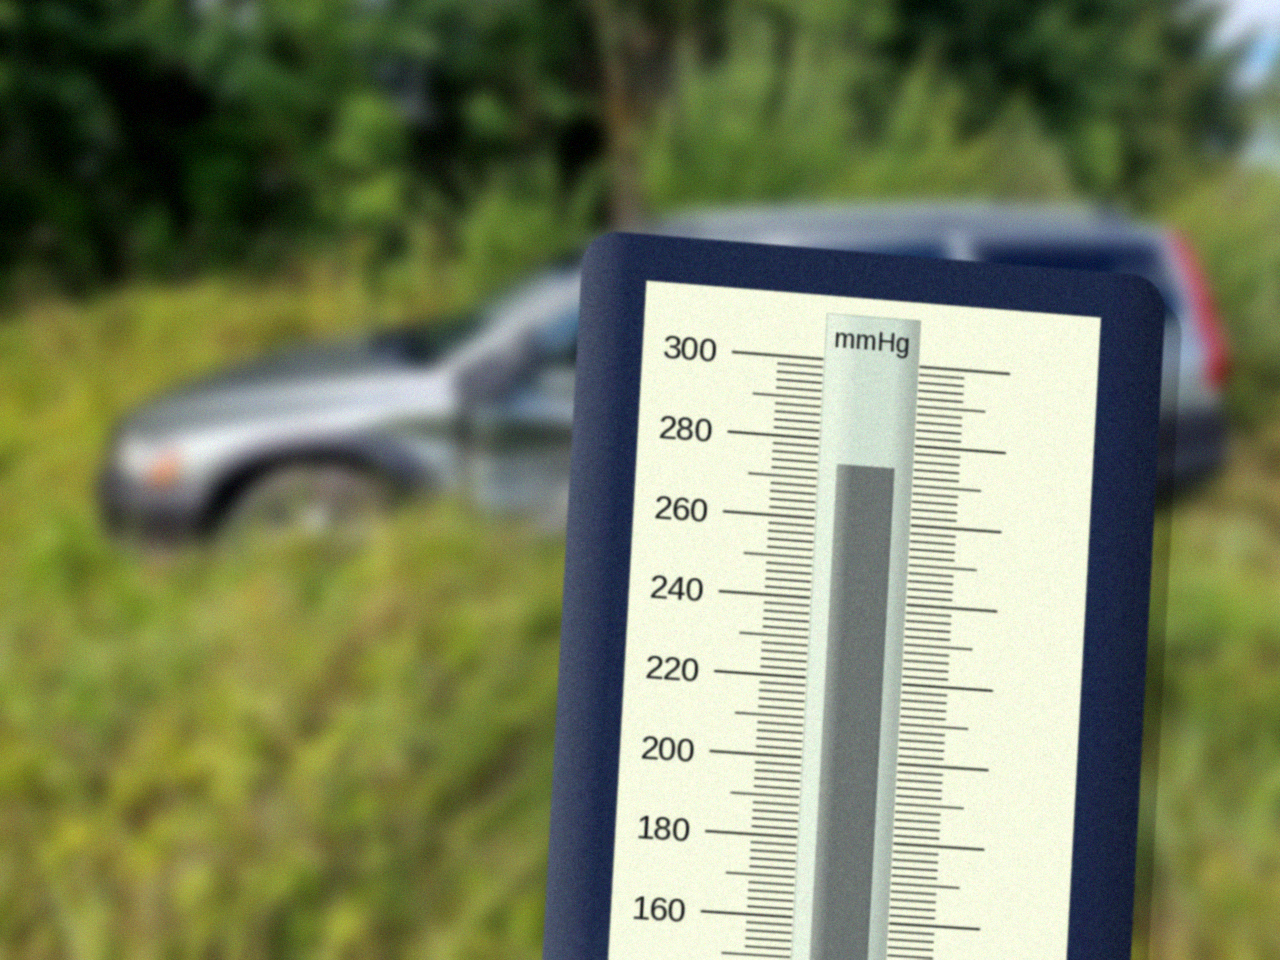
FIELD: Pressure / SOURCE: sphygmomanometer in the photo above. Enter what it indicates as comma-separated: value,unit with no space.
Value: 274,mmHg
